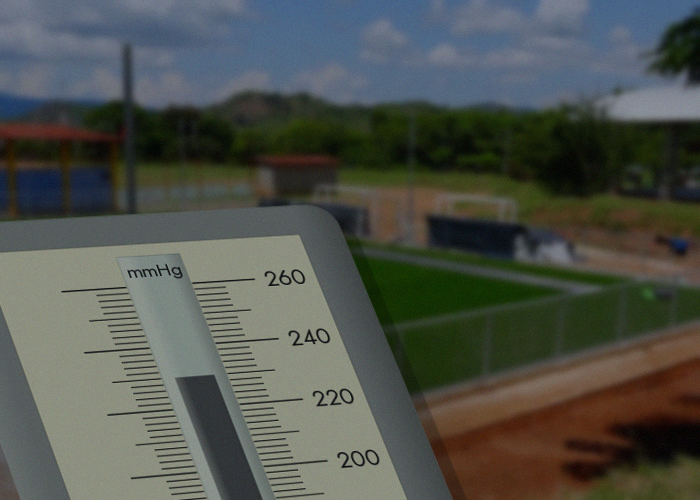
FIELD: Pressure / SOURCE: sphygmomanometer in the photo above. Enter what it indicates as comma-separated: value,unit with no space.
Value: 230,mmHg
